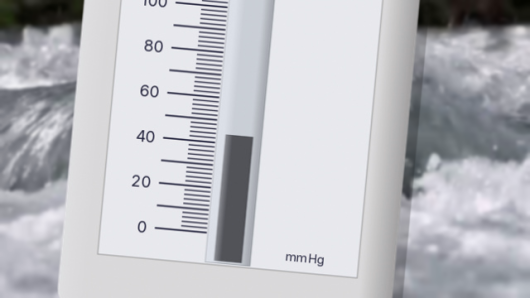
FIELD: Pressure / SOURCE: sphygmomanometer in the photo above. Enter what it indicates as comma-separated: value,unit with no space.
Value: 44,mmHg
